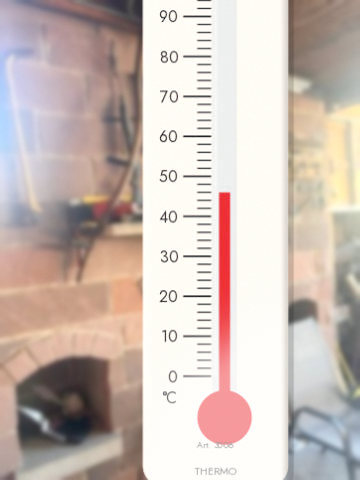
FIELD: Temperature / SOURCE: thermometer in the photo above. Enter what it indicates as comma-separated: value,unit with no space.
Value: 46,°C
